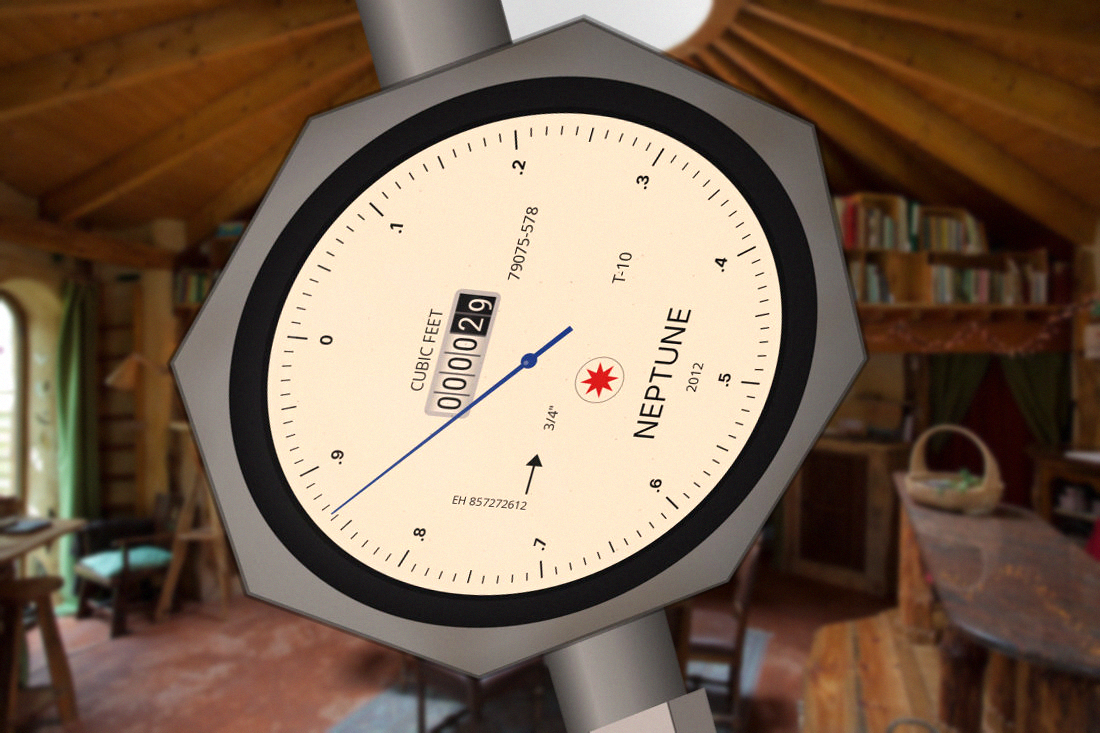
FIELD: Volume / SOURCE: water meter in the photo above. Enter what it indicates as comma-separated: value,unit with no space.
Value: 28.86,ft³
